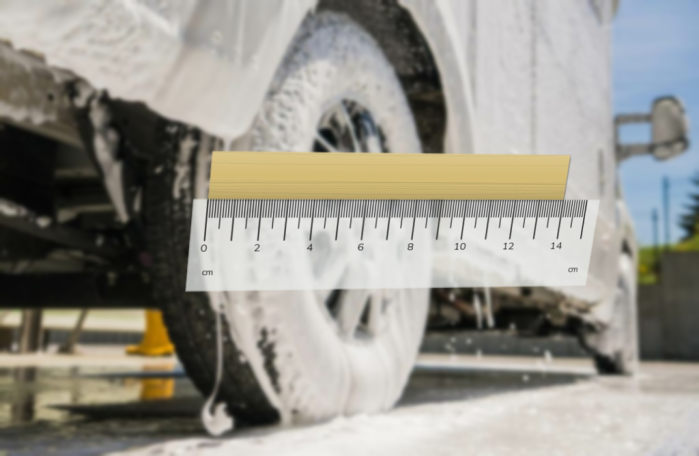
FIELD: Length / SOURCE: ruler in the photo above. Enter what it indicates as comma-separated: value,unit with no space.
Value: 14,cm
